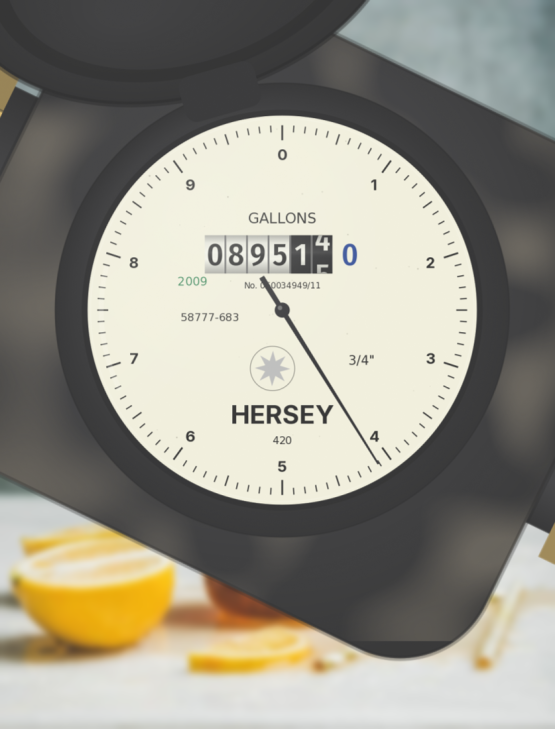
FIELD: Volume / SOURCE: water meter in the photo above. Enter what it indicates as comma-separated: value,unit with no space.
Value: 895144.1,gal
